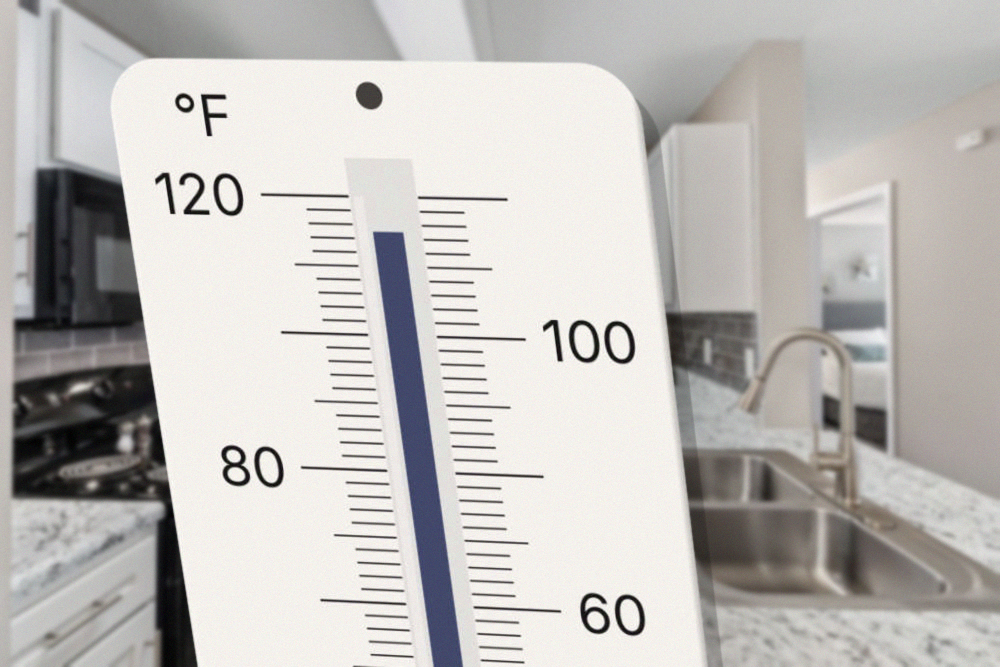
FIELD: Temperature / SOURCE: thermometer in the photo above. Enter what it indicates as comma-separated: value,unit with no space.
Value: 115,°F
